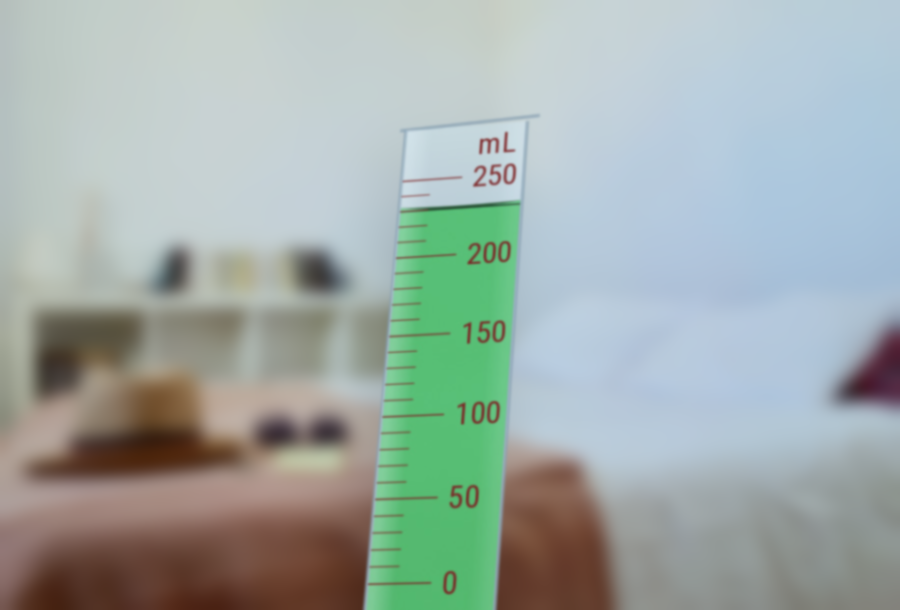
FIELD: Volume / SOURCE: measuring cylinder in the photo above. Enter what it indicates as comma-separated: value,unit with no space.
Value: 230,mL
